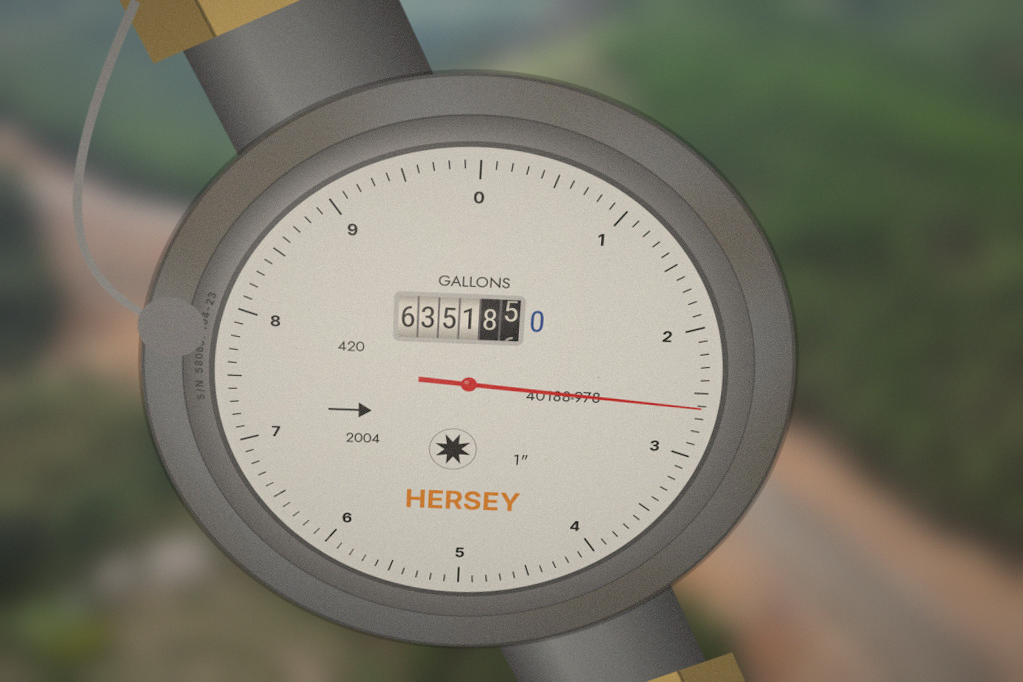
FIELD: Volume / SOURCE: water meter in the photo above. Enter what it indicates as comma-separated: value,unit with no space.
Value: 6351852.6,gal
